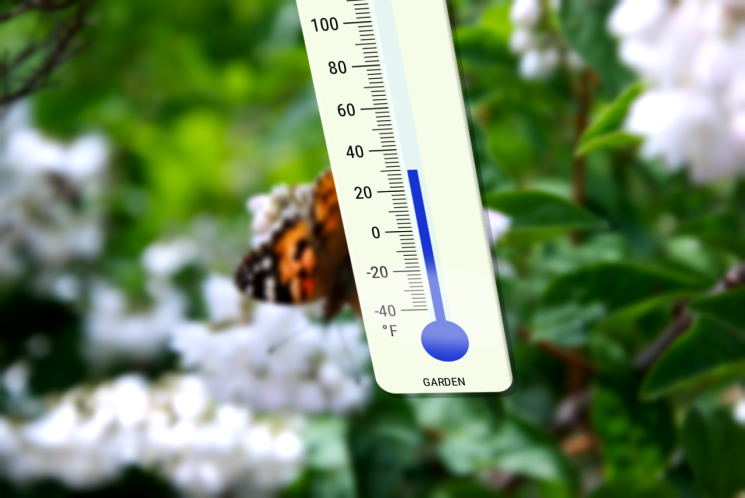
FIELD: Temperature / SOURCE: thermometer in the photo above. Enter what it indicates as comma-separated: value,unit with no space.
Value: 30,°F
